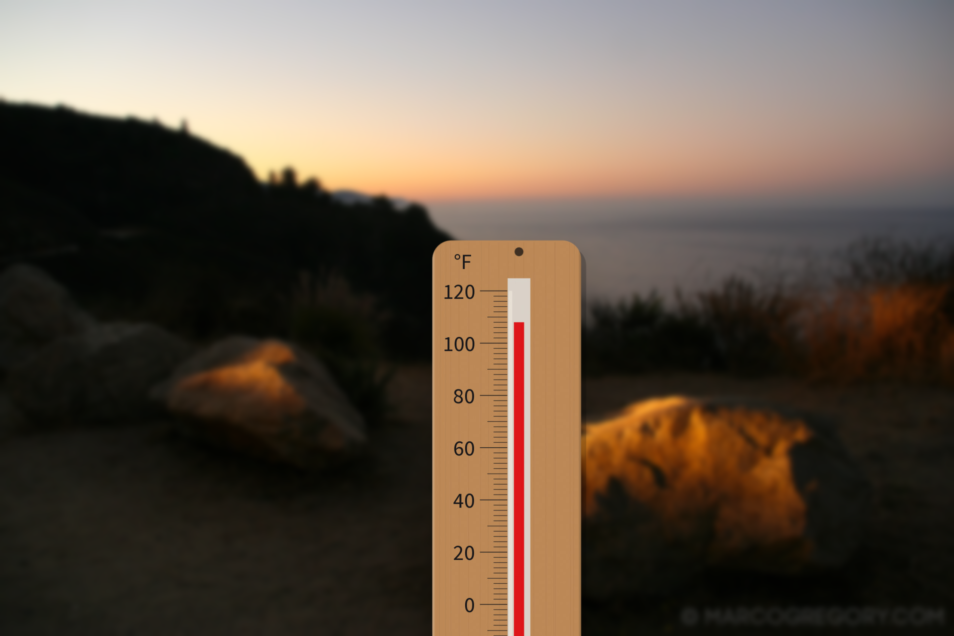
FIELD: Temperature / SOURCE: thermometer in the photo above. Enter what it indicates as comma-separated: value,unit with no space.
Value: 108,°F
